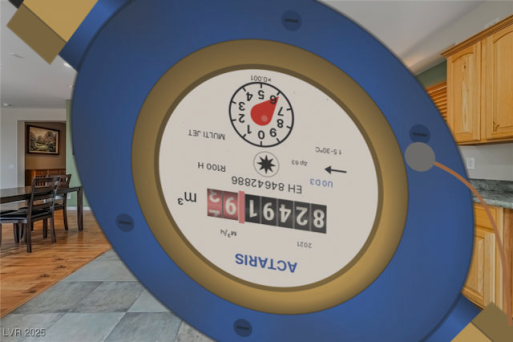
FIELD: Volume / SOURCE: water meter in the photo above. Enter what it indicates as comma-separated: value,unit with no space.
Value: 82491.926,m³
